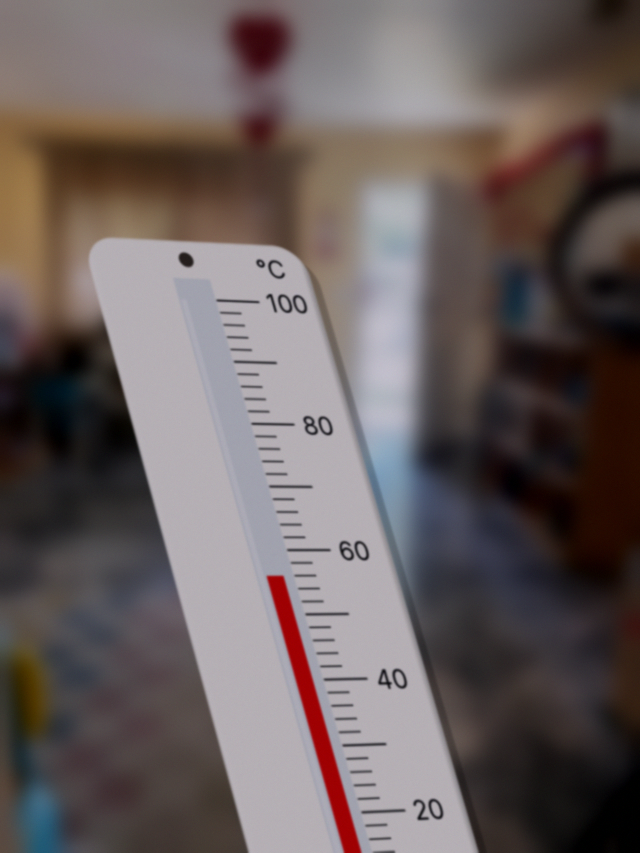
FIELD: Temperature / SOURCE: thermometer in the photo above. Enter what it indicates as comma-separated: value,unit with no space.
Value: 56,°C
